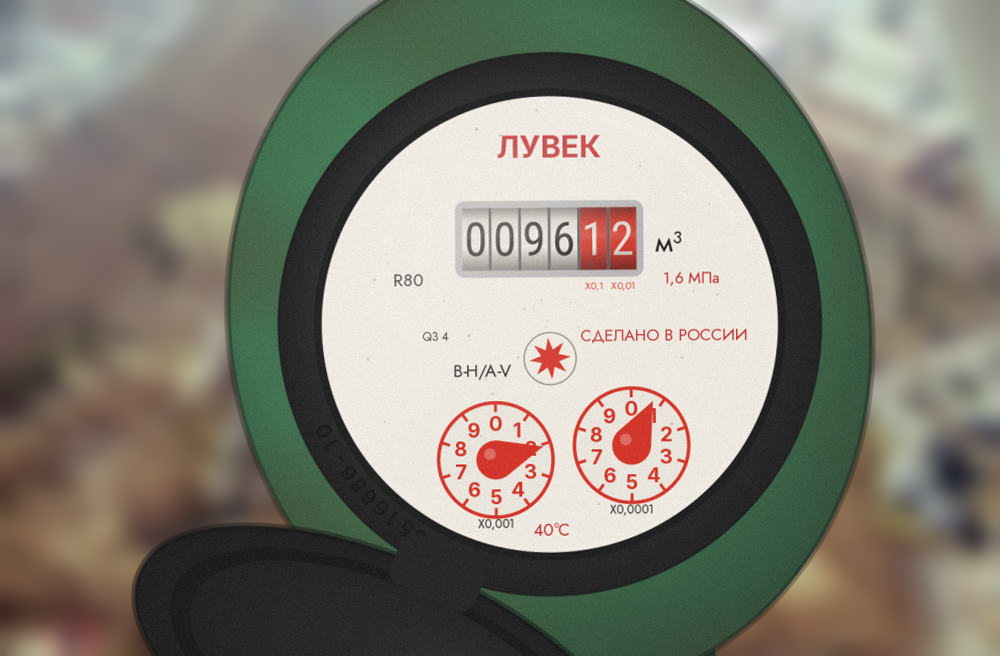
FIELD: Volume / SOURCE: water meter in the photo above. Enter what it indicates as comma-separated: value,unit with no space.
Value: 96.1220,m³
